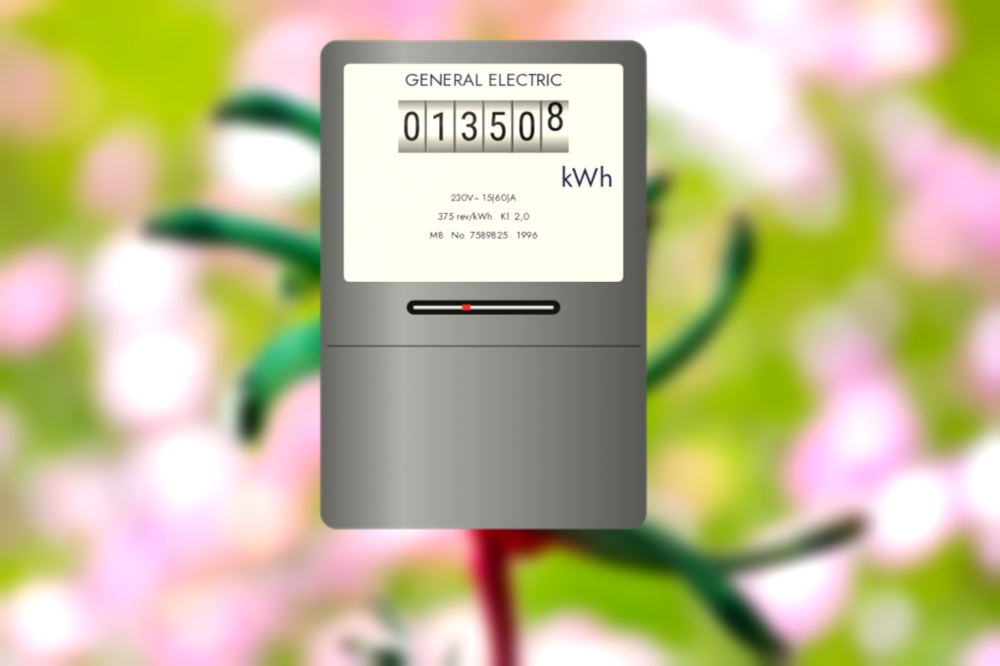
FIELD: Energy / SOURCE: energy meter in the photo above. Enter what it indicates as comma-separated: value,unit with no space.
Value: 13508,kWh
